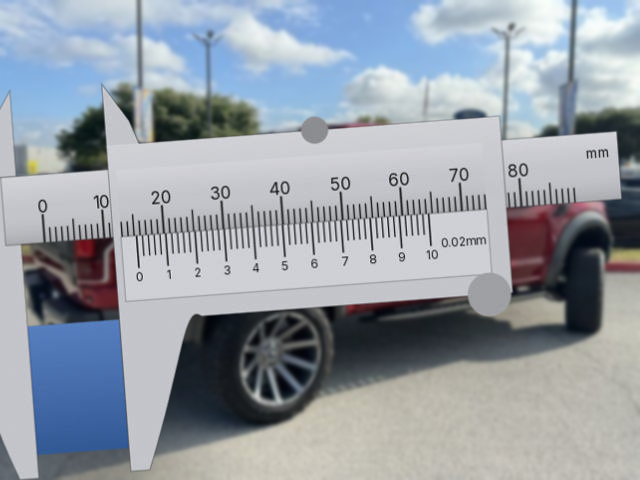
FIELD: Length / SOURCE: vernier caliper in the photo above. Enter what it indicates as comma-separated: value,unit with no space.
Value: 15.4,mm
